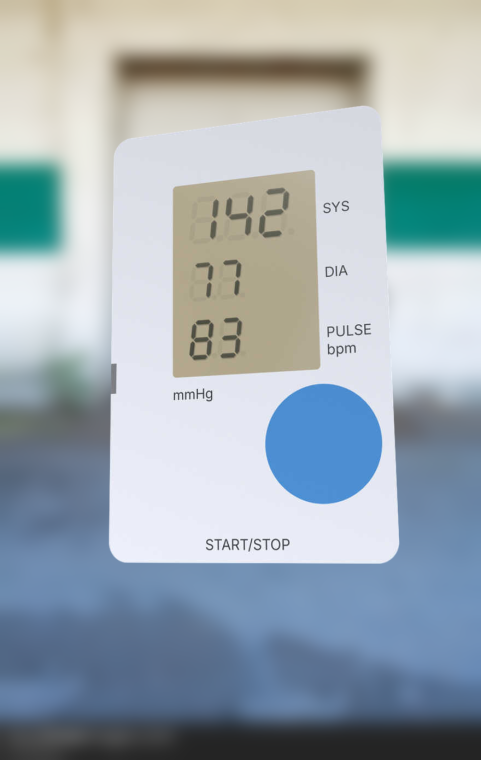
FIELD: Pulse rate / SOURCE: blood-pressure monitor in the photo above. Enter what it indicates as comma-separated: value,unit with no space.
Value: 83,bpm
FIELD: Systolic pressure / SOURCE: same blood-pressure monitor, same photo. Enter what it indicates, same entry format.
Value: 142,mmHg
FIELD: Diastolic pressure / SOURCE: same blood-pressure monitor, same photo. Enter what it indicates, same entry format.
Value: 77,mmHg
